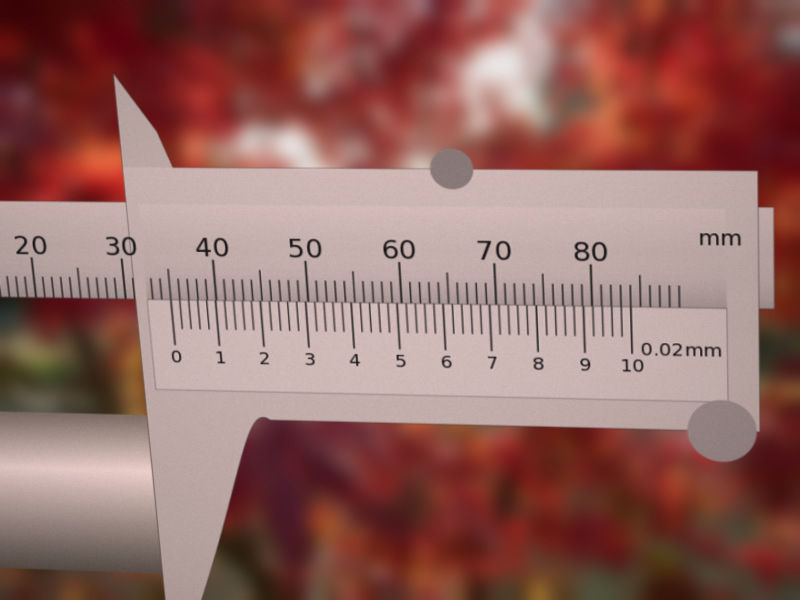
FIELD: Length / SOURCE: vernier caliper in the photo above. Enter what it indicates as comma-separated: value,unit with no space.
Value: 35.0,mm
